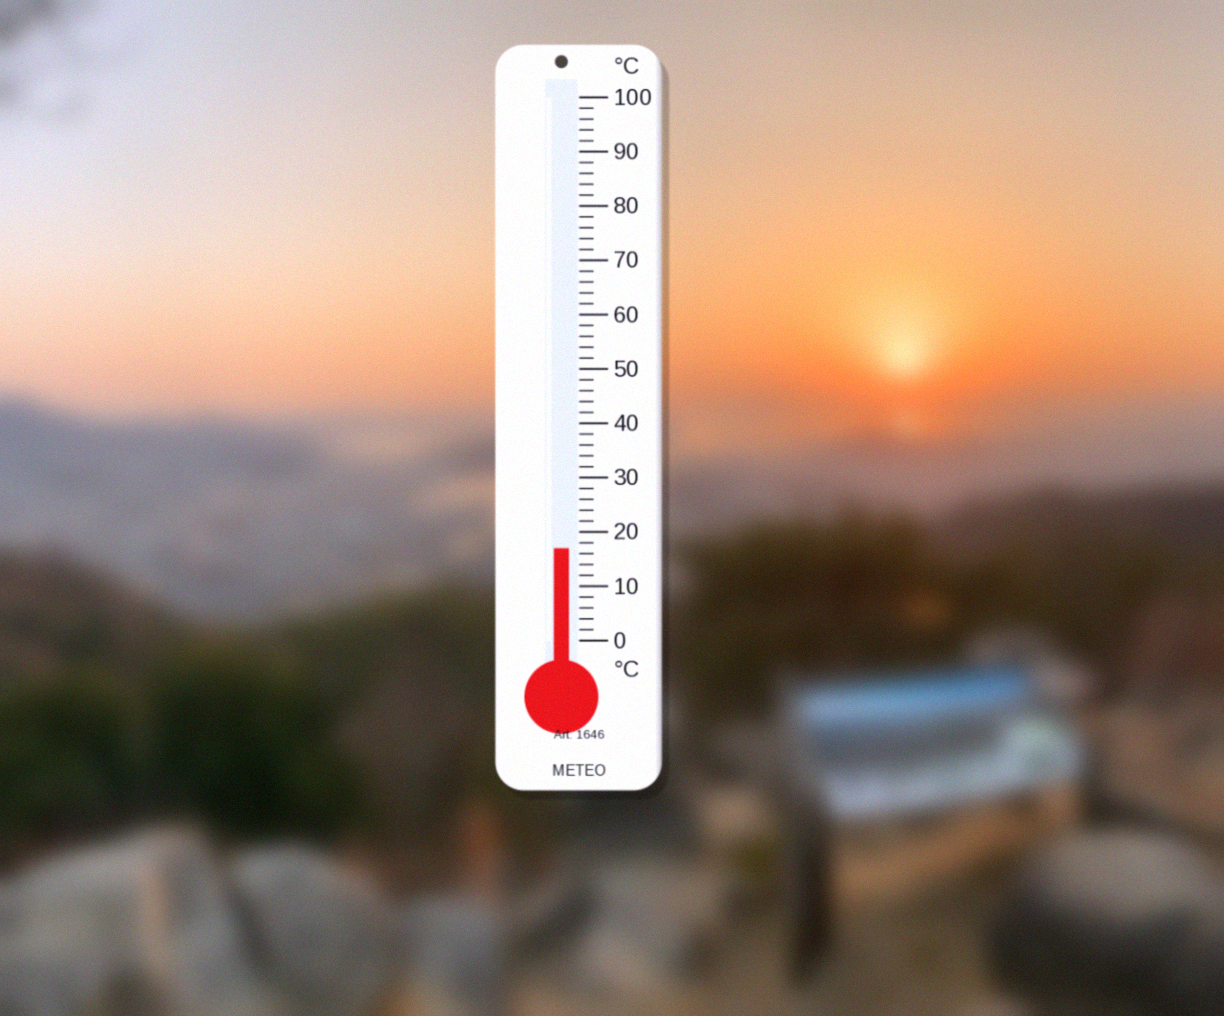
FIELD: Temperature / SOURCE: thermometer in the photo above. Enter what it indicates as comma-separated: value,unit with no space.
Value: 17,°C
